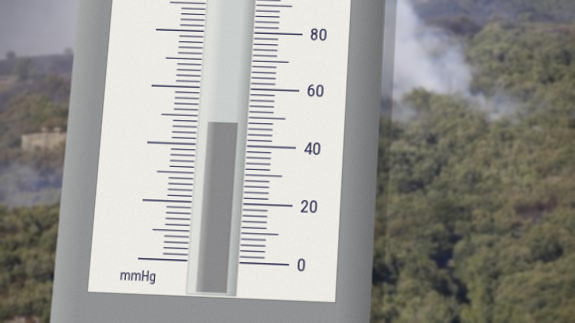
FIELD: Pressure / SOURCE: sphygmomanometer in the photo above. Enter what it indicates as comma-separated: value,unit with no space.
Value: 48,mmHg
